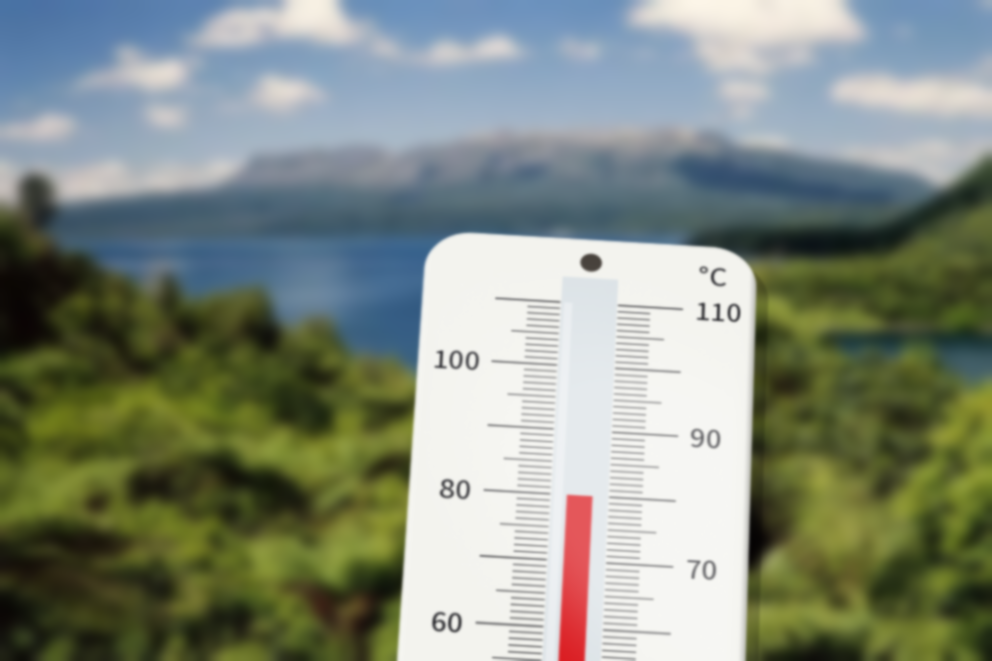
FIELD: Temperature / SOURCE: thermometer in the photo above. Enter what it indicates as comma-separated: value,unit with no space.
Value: 80,°C
